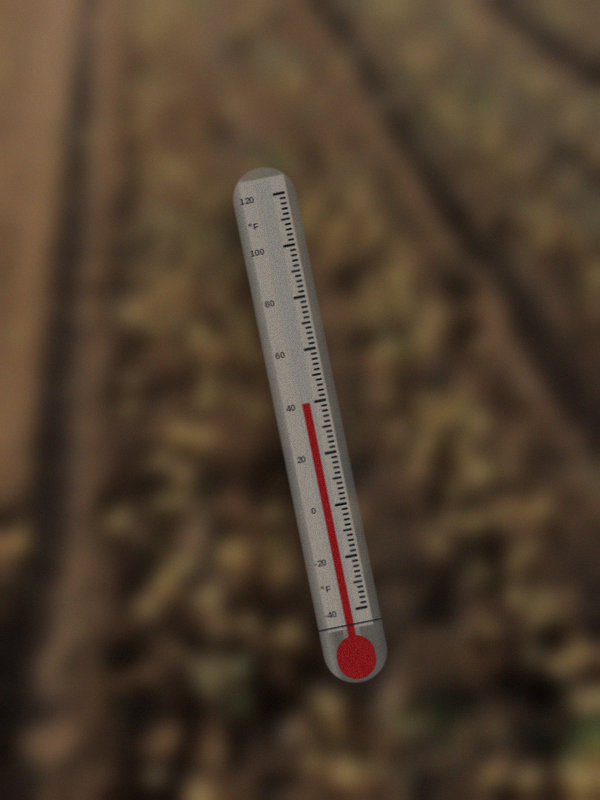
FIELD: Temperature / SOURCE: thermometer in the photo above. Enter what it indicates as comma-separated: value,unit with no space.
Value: 40,°F
